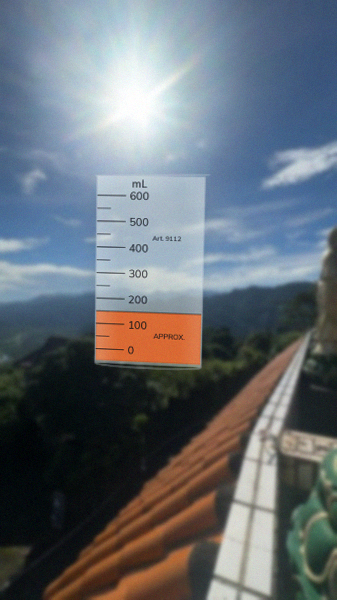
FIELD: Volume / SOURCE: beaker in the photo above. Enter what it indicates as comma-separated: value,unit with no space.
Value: 150,mL
